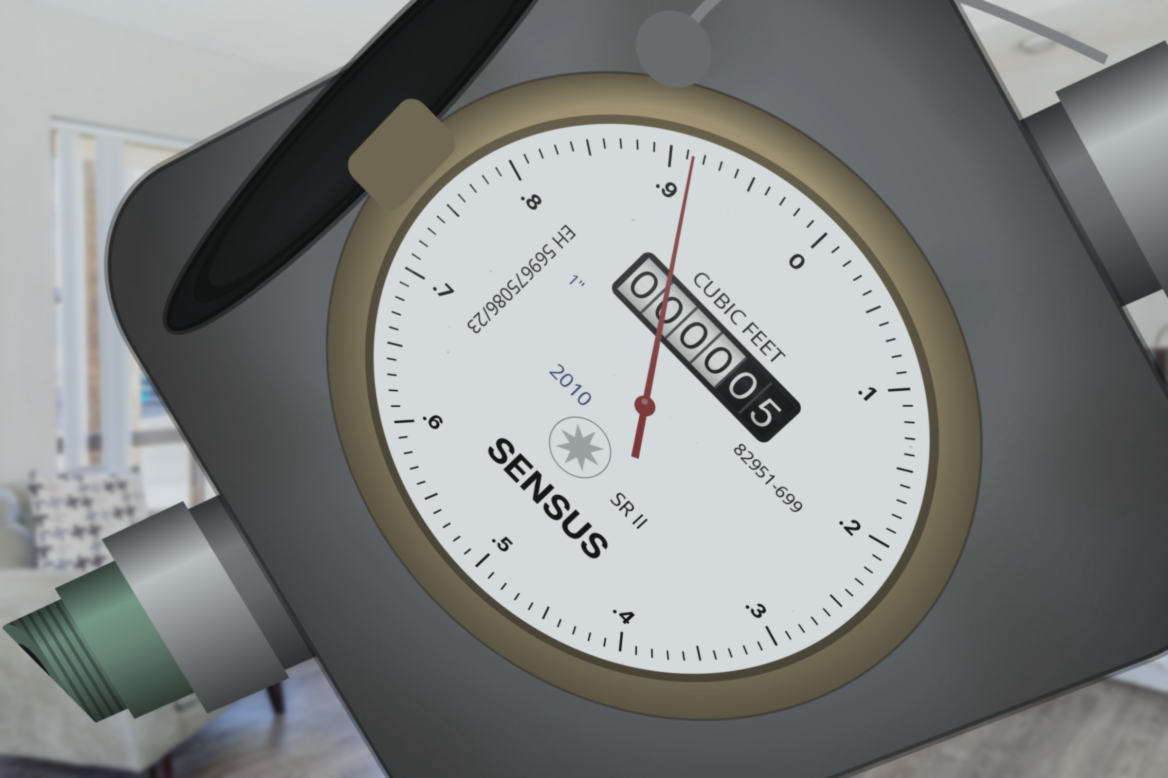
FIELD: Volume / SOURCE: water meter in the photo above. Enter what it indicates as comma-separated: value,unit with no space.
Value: 4.91,ft³
